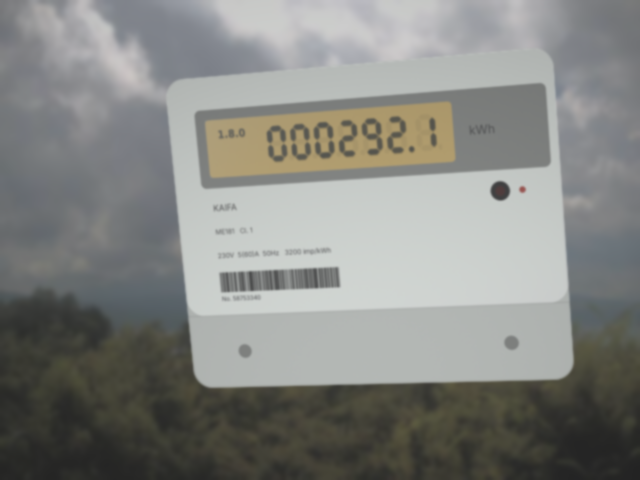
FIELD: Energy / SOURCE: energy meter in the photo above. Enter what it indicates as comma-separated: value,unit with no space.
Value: 292.1,kWh
